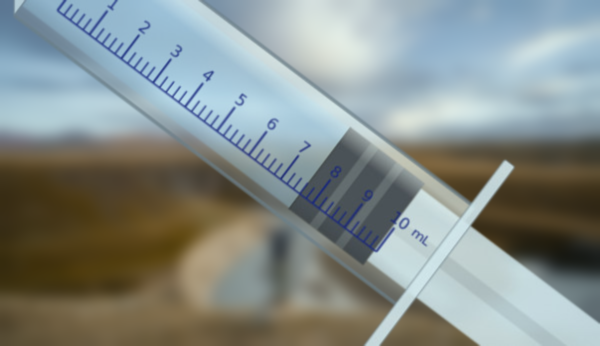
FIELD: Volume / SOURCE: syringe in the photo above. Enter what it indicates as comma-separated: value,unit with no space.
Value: 7.6,mL
